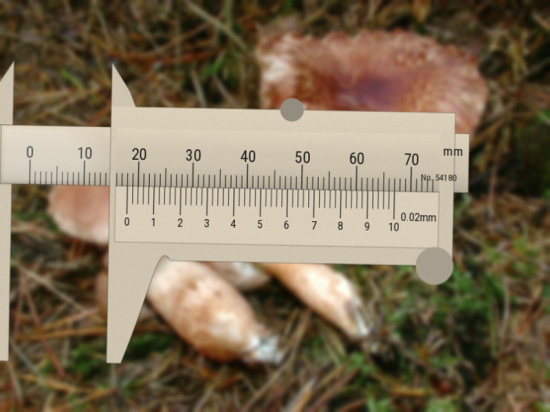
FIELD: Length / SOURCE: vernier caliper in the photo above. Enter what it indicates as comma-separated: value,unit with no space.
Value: 18.0,mm
